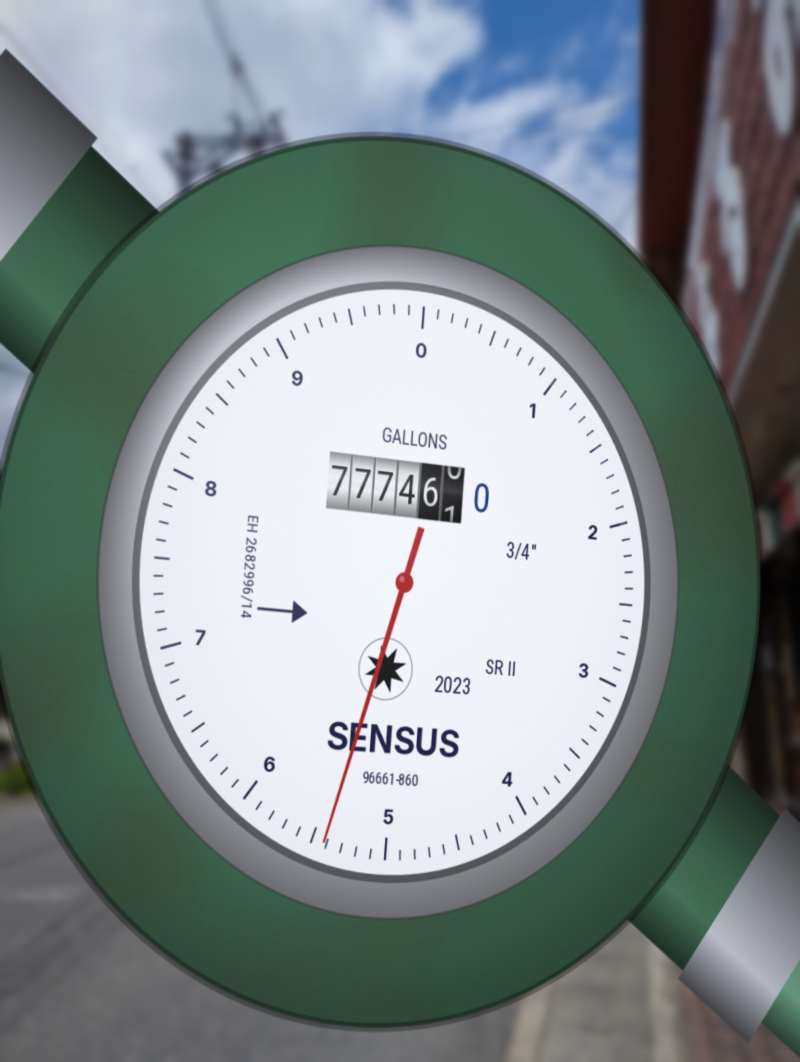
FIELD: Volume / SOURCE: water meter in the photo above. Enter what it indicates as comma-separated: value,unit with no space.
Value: 7774605.4,gal
